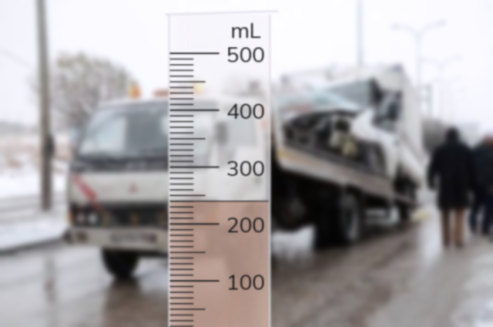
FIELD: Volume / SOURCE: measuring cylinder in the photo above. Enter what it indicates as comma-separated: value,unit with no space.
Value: 240,mL
